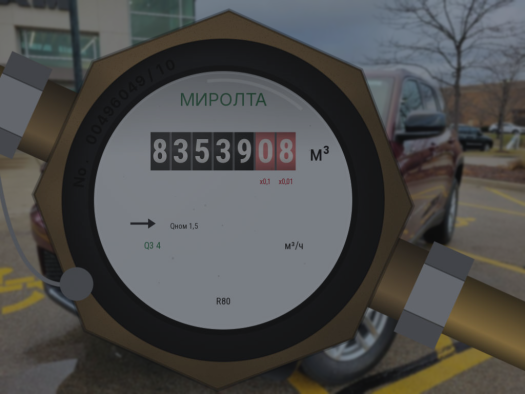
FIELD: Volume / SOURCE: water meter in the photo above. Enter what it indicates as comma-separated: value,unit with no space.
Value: 83539.08,m³
